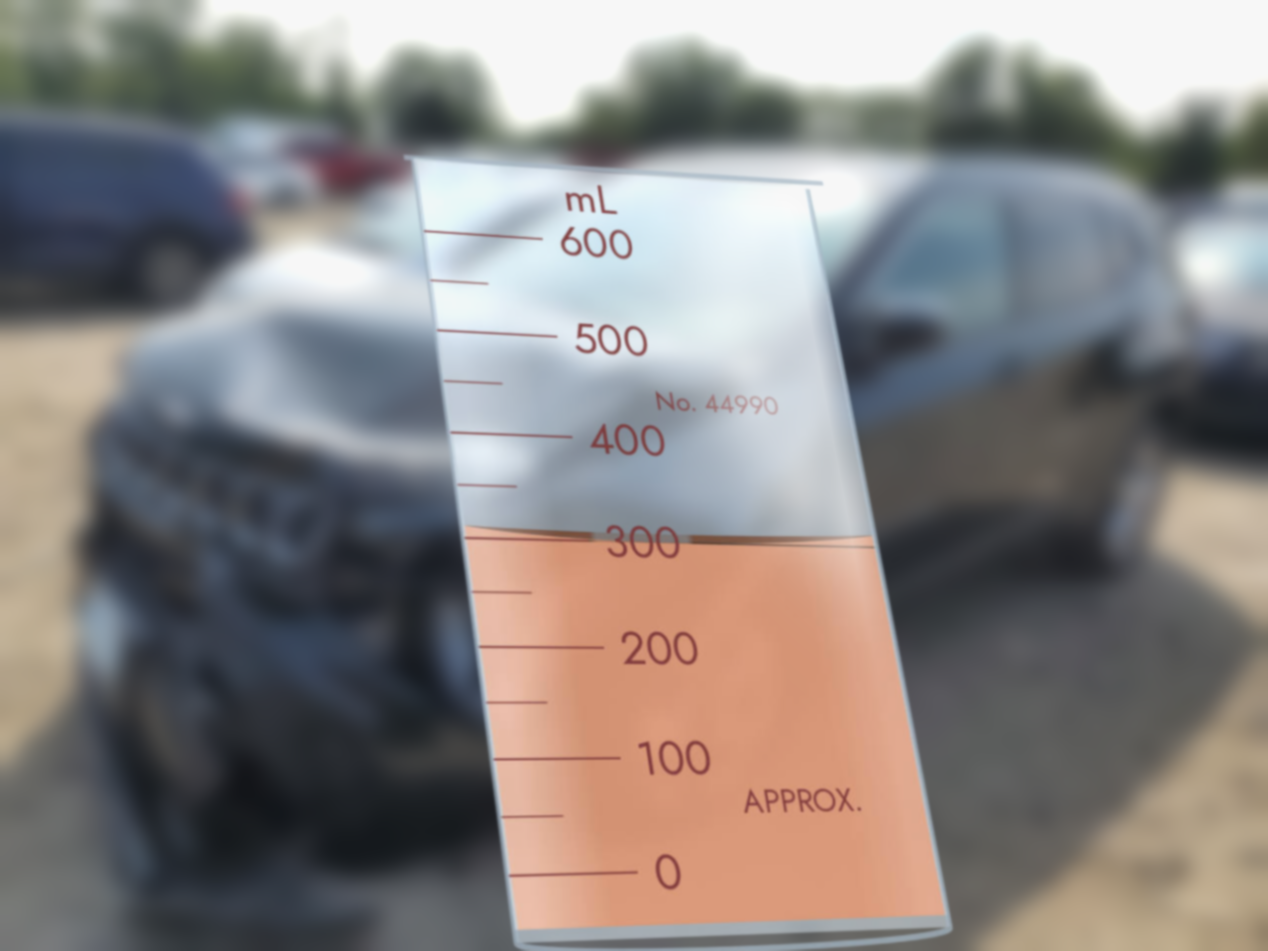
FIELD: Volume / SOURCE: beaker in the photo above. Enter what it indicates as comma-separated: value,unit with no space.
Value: 300,mL
